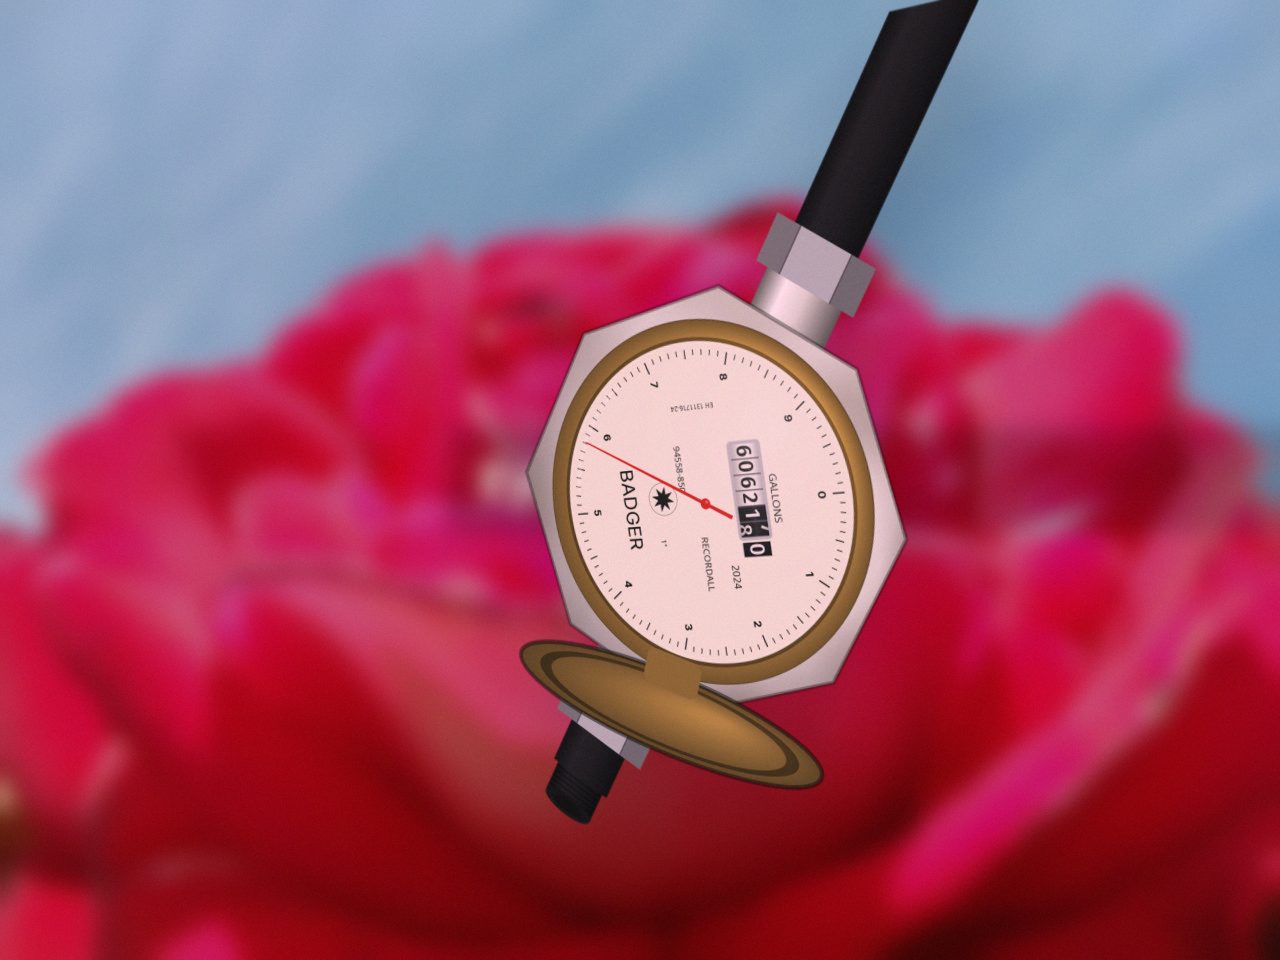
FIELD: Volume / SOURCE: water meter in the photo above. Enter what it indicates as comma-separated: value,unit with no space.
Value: 6062175.8,gal
